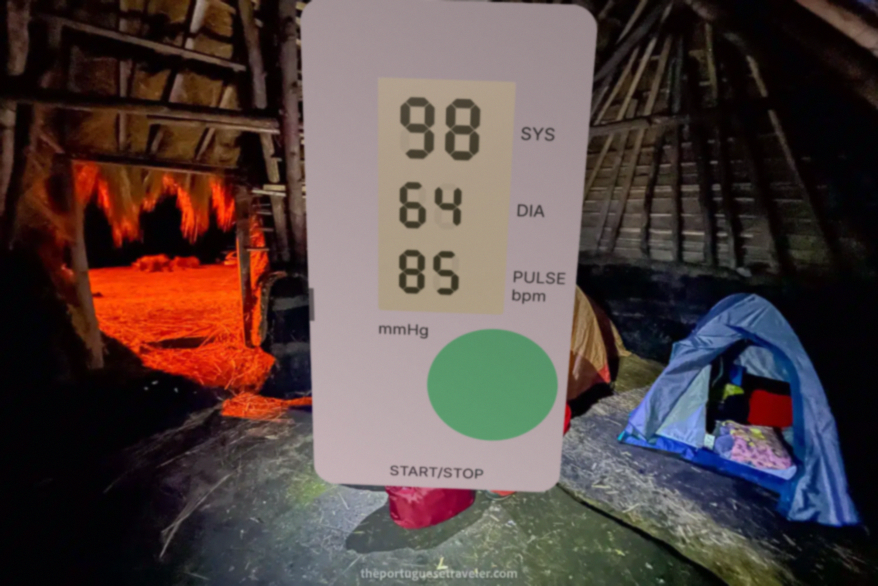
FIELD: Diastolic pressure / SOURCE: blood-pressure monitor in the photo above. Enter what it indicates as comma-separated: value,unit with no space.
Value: 64,mmHg
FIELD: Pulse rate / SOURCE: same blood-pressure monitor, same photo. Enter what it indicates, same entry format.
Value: 85,bpm
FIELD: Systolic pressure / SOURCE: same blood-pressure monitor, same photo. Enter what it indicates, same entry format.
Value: 98,mmHg
